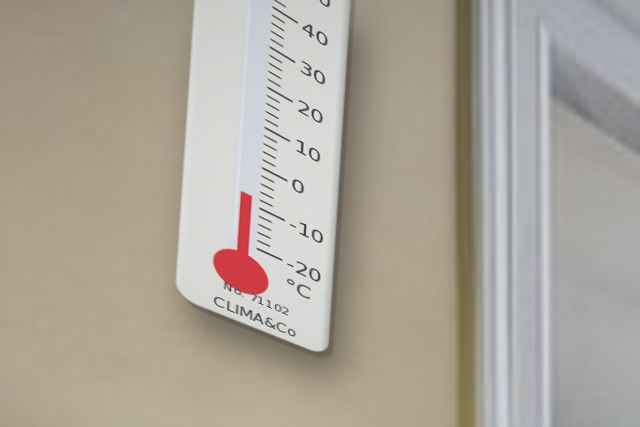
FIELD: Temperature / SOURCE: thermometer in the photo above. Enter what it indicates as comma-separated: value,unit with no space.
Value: -8,°C
